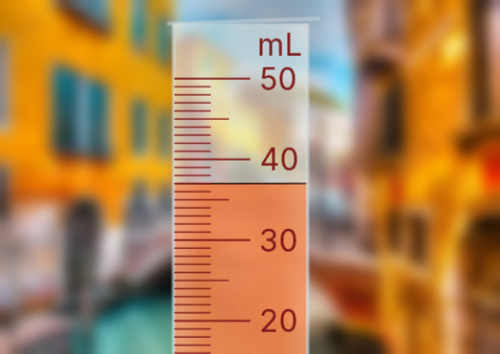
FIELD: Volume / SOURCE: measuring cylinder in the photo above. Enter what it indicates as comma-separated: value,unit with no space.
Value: 37,mL
